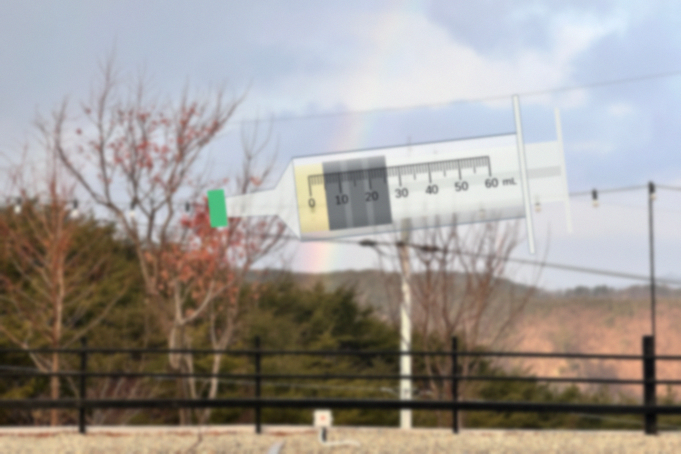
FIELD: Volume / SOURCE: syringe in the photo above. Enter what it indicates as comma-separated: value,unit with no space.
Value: 5,mL
